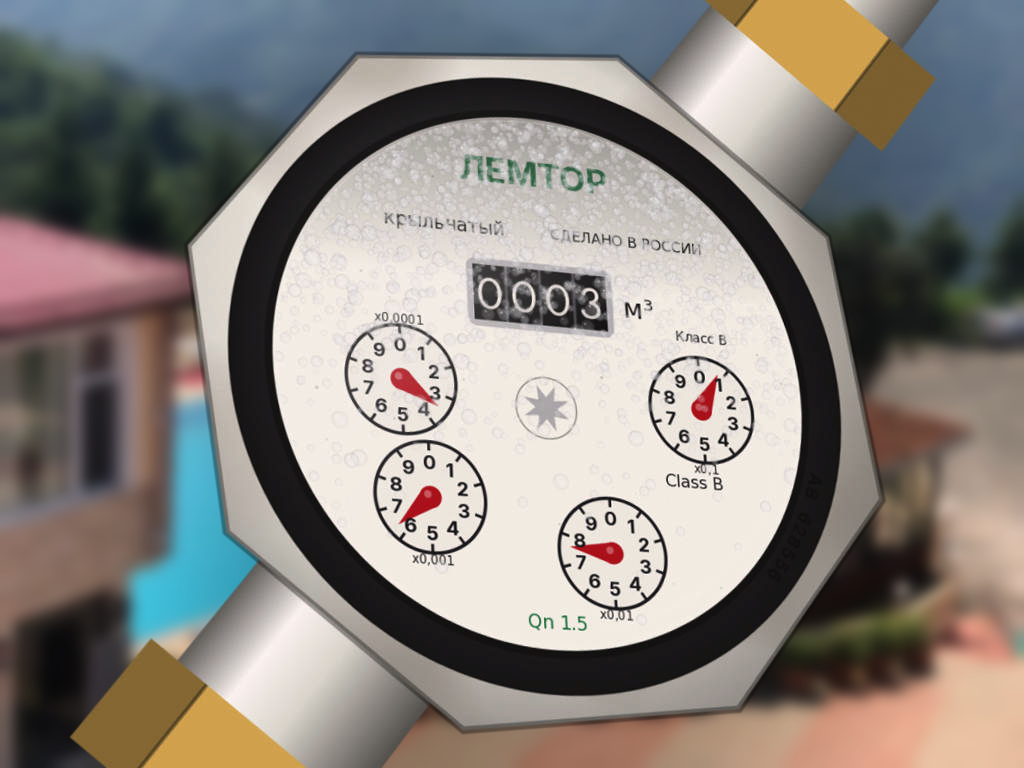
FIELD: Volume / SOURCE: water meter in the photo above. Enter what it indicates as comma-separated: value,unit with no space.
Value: 3.0763,m³
